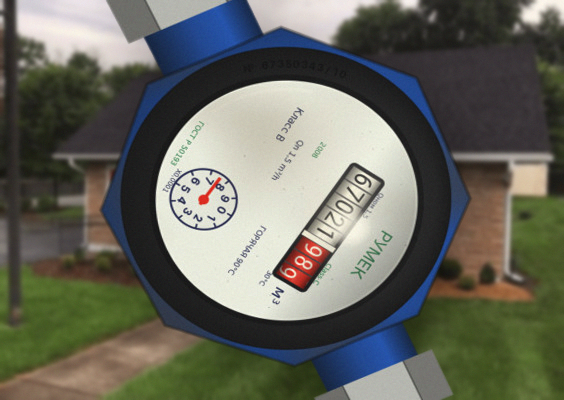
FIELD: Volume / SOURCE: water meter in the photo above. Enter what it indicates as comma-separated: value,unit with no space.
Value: 67021.9887,m³
